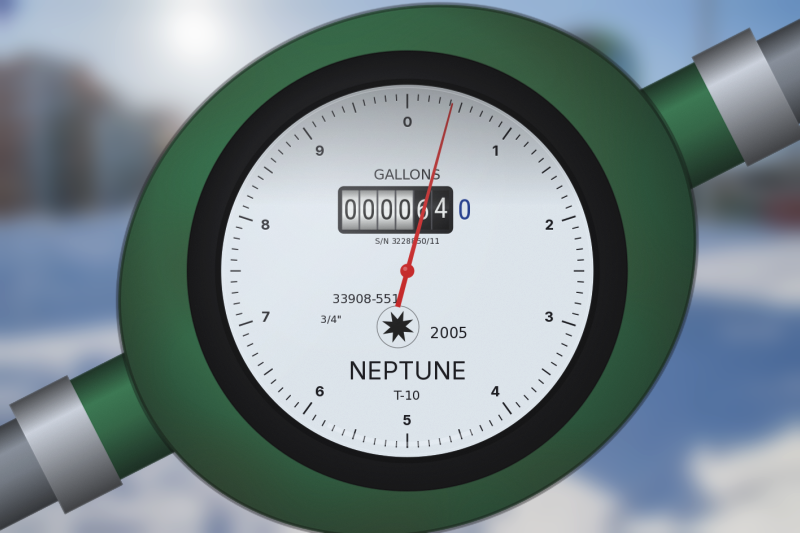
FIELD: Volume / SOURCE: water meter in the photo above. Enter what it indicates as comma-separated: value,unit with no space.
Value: 640.4,gal
